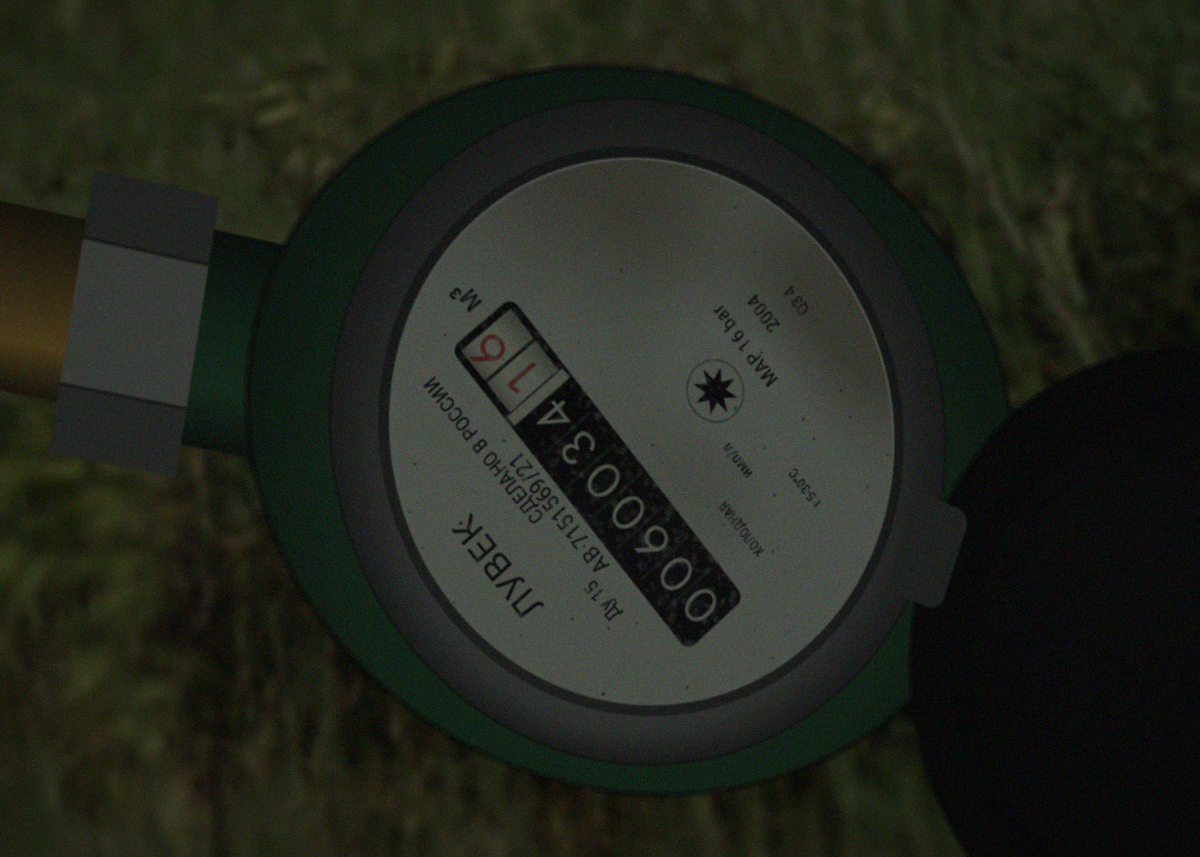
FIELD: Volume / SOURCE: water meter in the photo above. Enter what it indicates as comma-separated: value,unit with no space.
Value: 60034.16,m³
